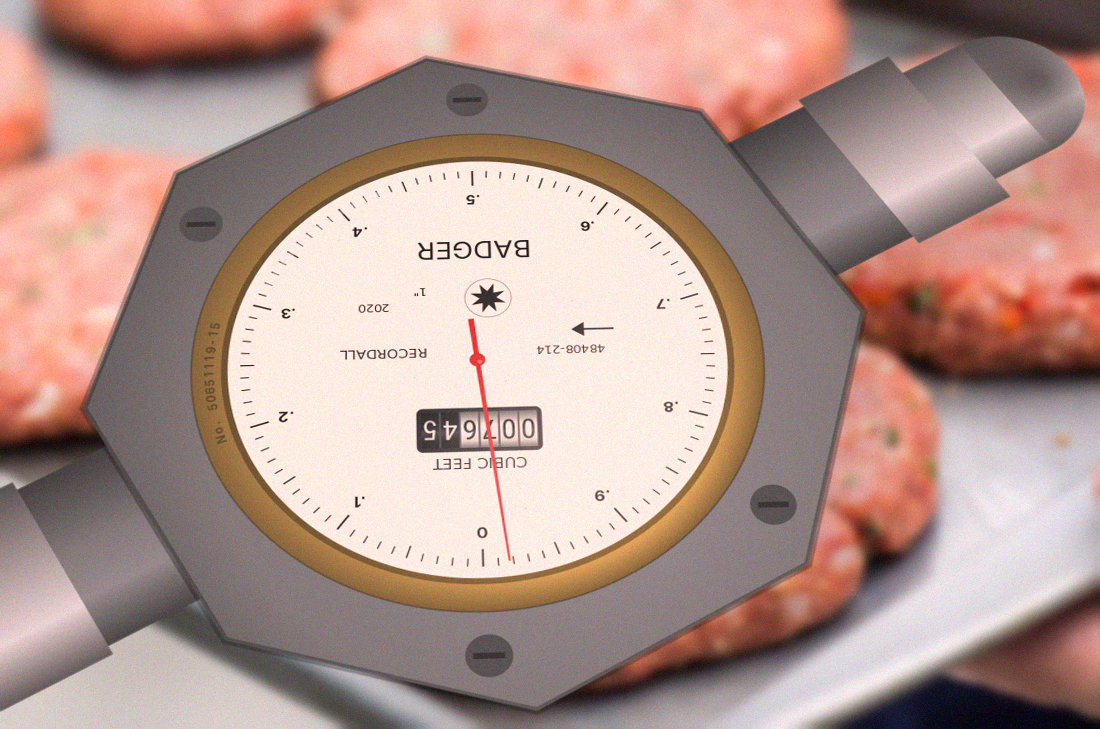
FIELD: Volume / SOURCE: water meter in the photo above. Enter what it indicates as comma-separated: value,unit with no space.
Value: 7644.98,ft³
